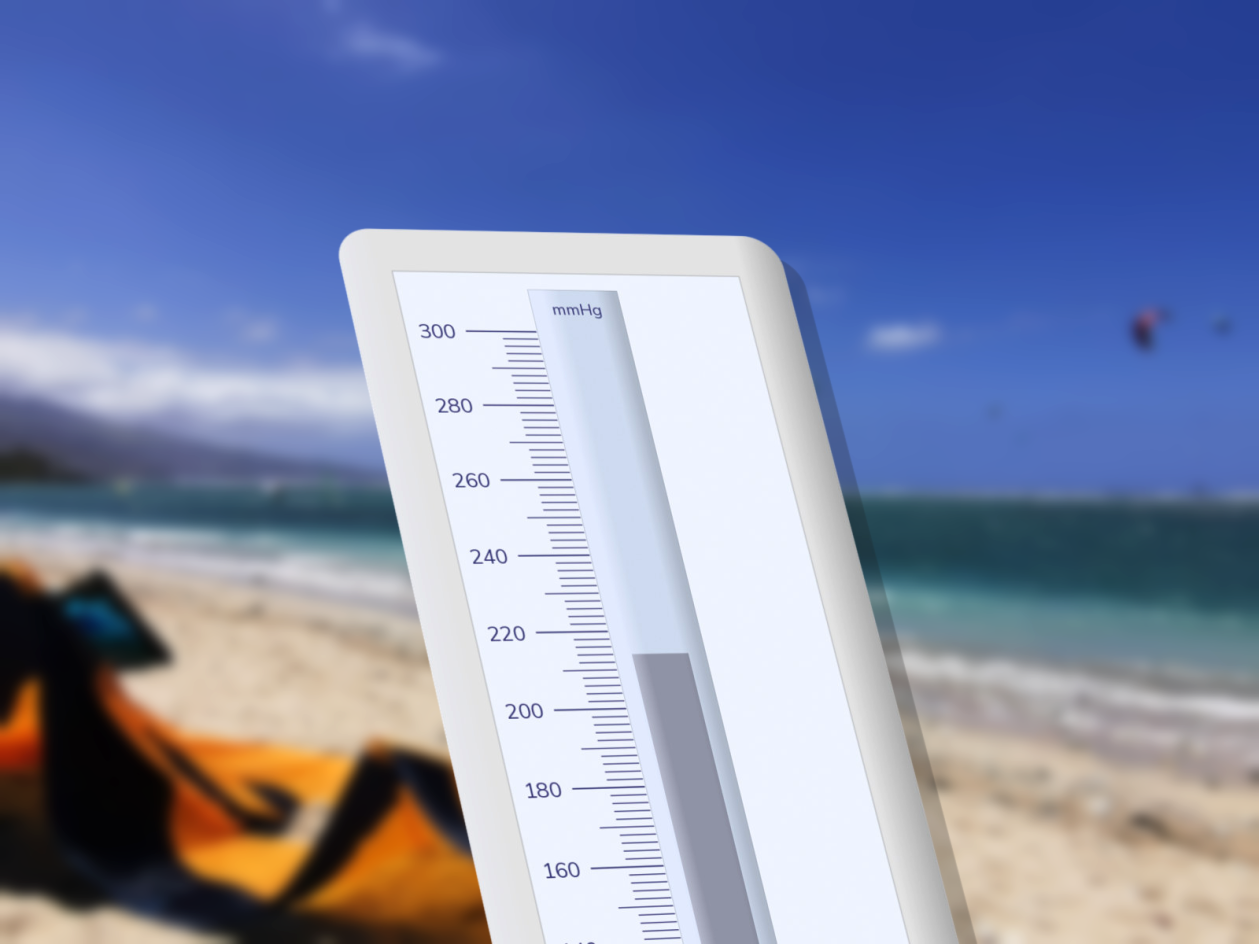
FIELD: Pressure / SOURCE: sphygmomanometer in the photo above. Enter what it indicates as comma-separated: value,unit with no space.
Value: 214,mmHg
